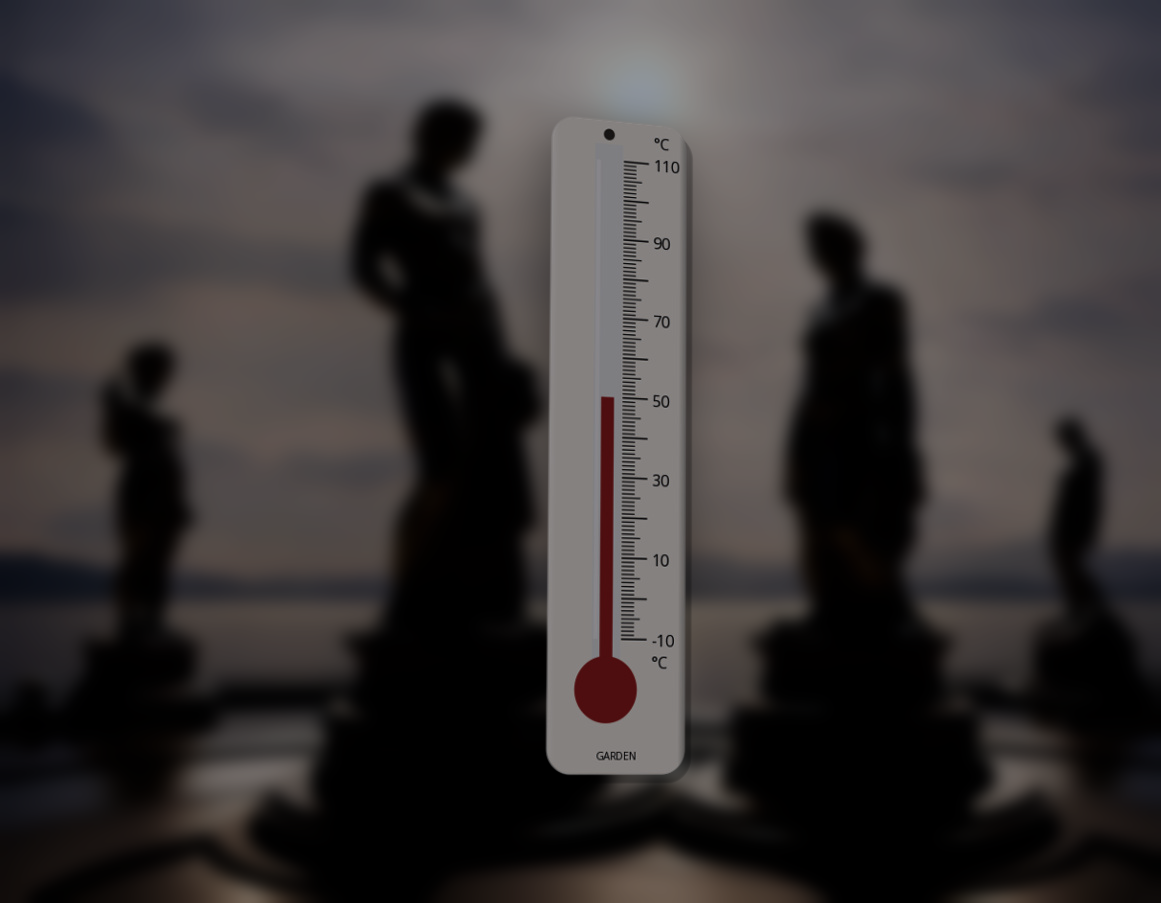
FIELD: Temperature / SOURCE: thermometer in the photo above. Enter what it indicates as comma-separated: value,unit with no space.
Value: 50,°C
